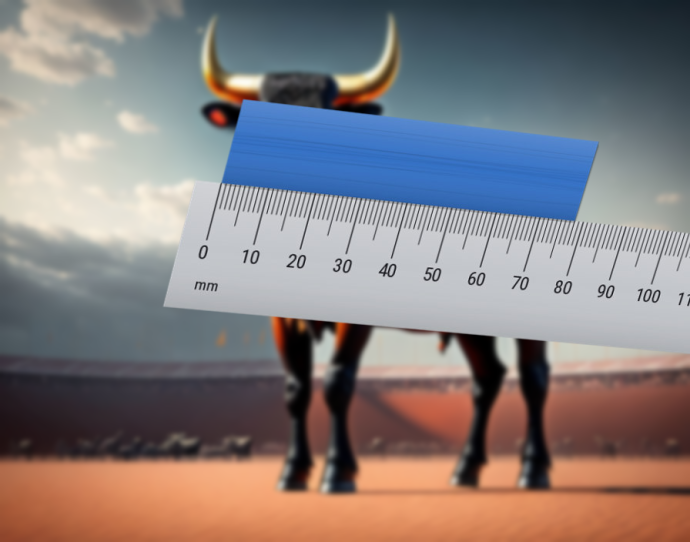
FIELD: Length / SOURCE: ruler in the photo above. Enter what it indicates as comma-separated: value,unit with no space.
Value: 78,mm
